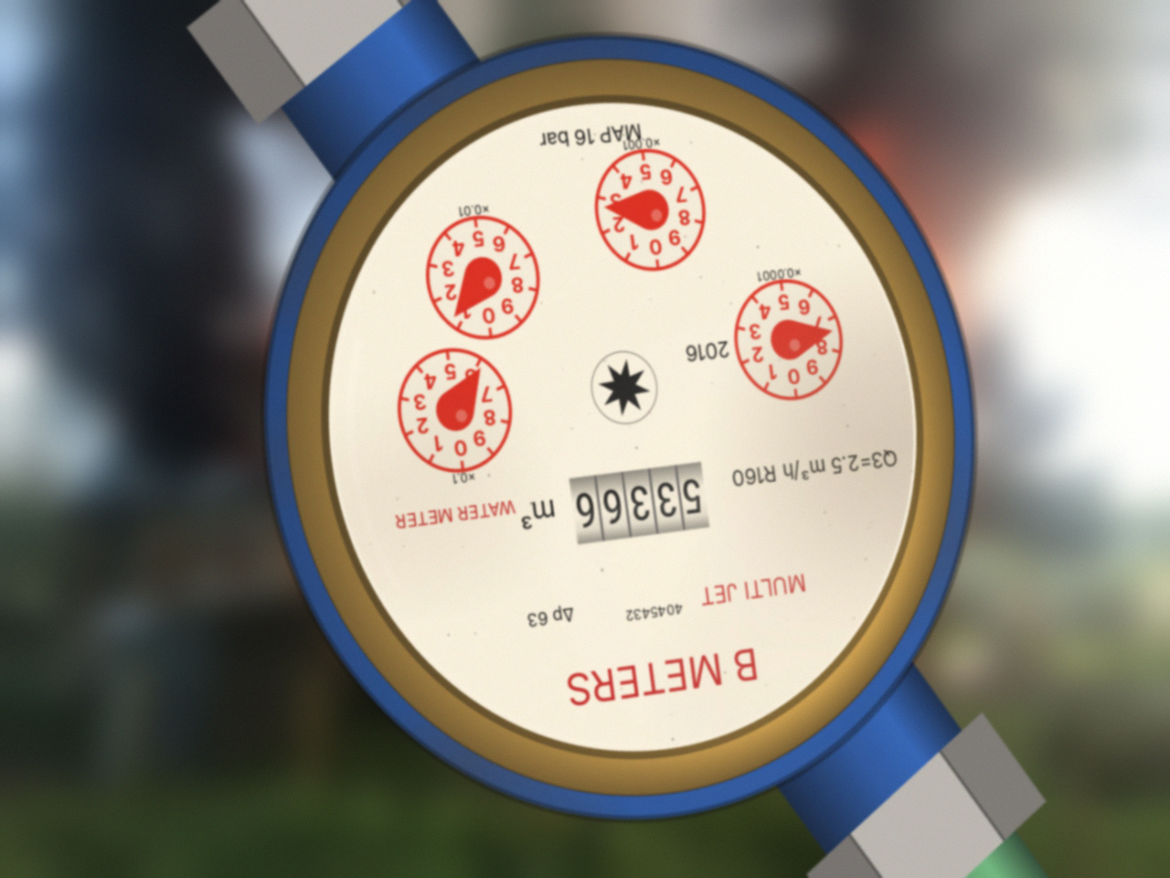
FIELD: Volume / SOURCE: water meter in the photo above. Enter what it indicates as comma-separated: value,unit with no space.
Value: 53366.6127,m³
